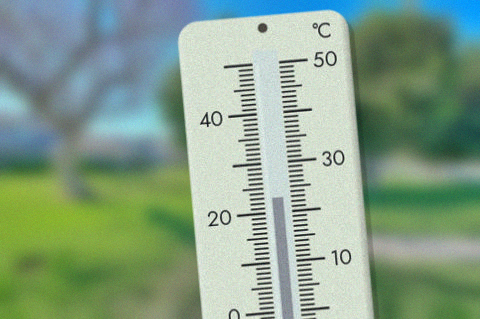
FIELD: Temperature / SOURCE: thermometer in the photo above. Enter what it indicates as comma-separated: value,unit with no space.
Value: 23,°C
